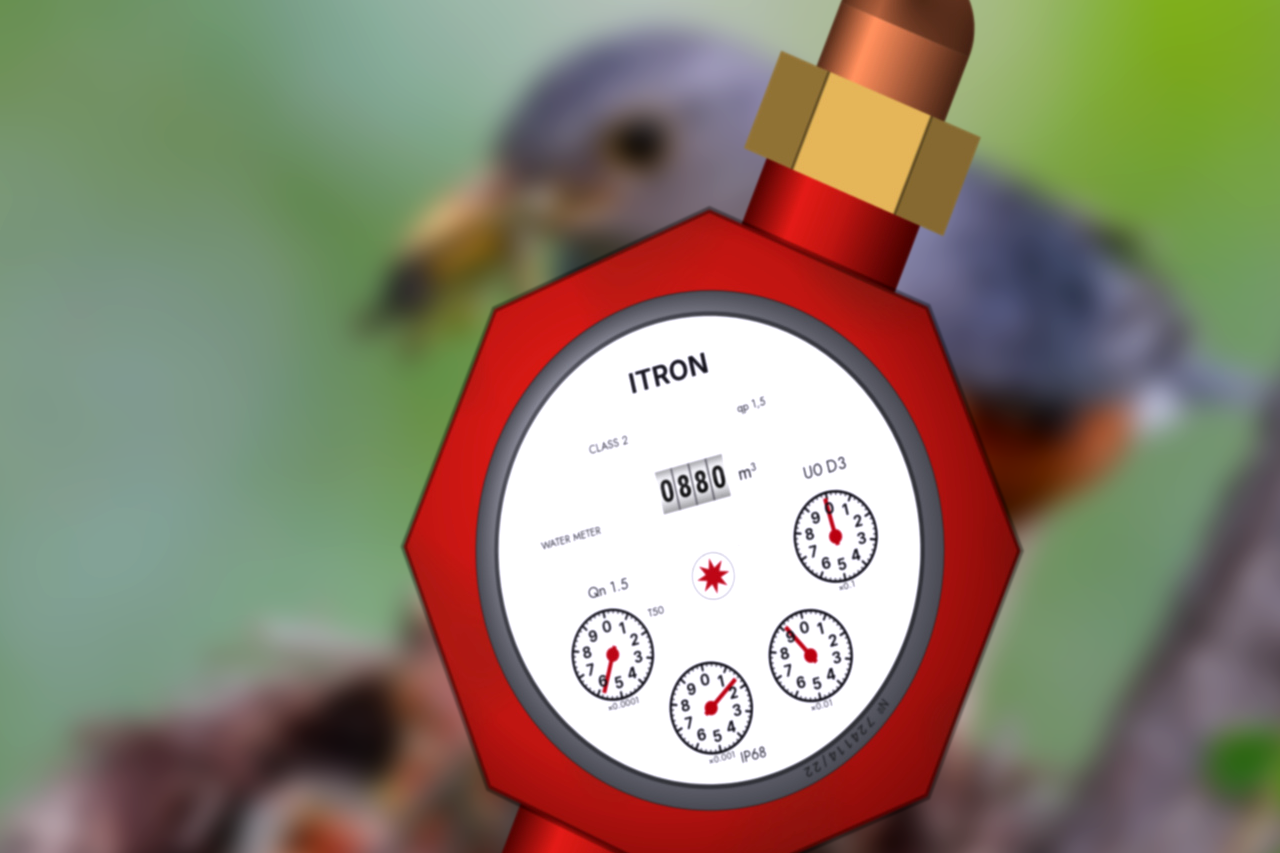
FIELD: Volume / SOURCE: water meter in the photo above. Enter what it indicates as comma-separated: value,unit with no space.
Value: 879.9915,m³
